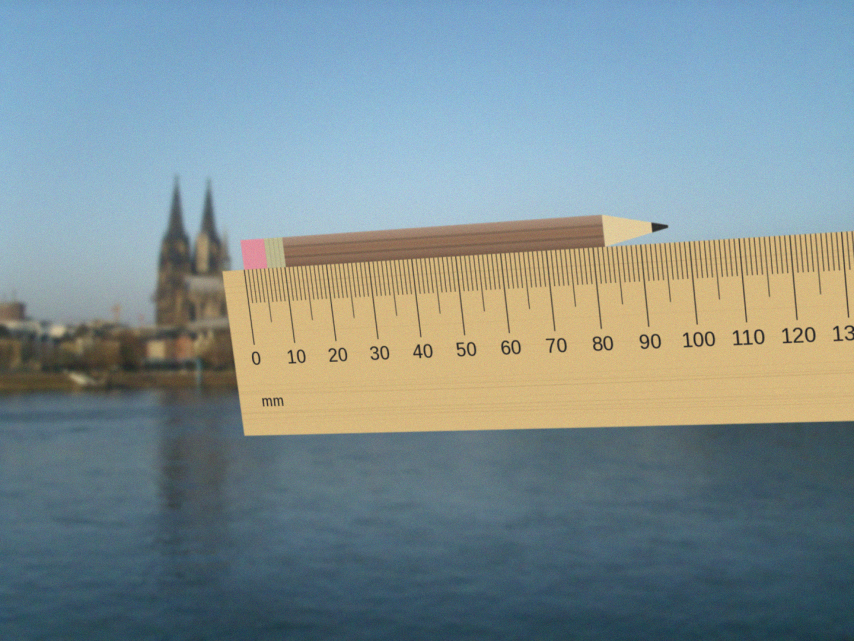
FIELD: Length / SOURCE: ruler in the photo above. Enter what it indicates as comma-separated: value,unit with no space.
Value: 96,mm
